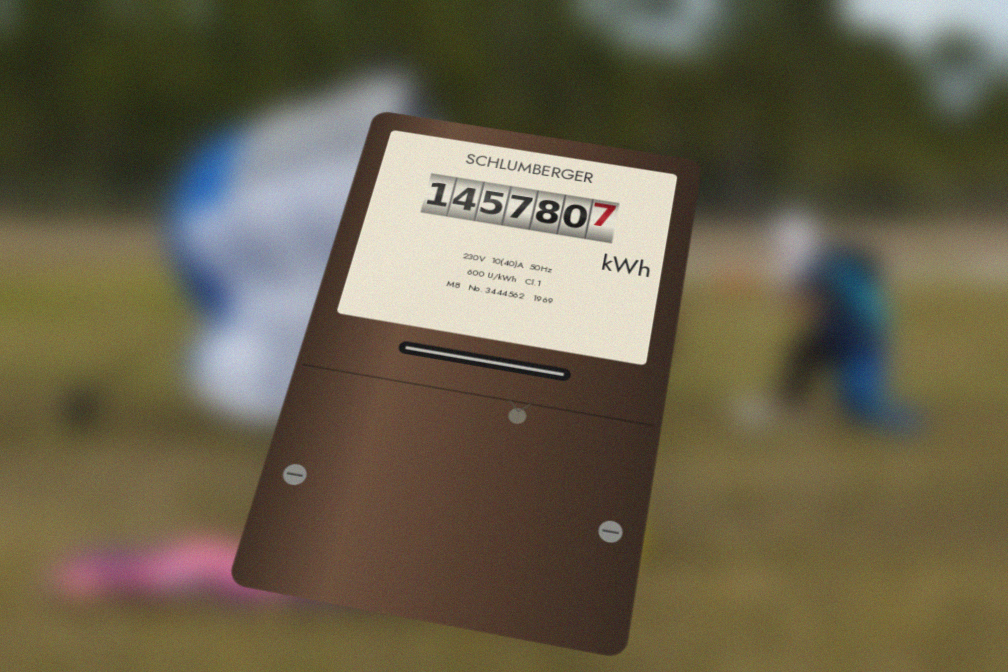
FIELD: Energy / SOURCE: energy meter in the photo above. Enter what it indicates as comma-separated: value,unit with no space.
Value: 145780.7,kWh
